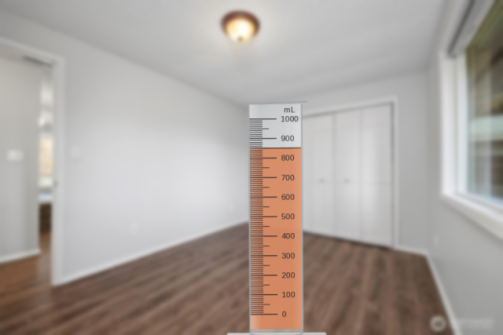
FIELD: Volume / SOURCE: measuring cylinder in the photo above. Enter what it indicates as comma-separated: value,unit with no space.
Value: 850,mL
